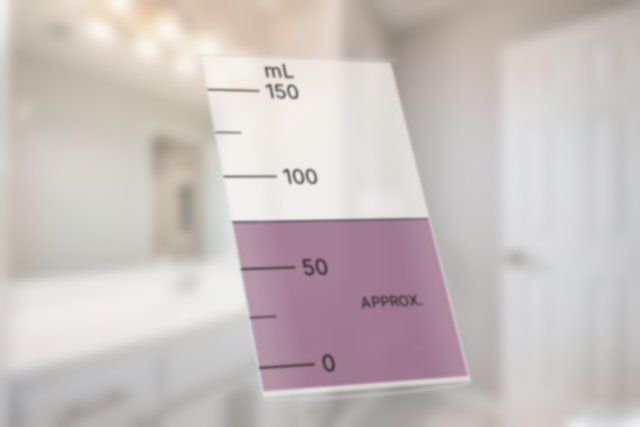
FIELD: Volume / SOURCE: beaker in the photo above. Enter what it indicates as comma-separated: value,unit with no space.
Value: 75,mL
